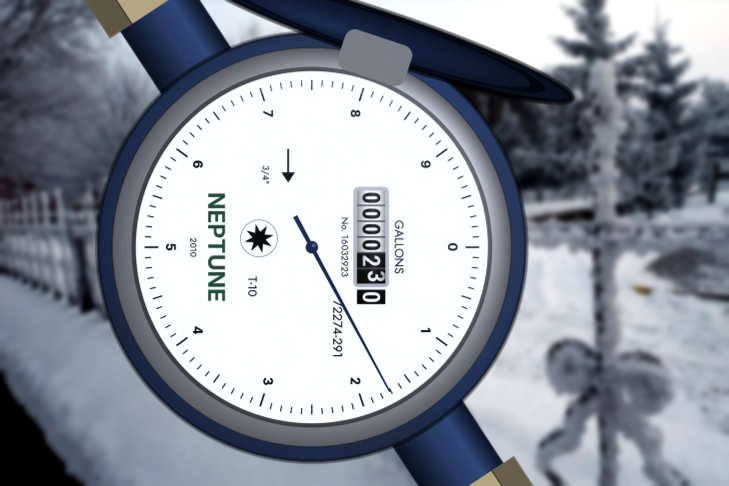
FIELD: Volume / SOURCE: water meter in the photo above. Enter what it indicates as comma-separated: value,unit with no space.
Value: 231.7,gal
